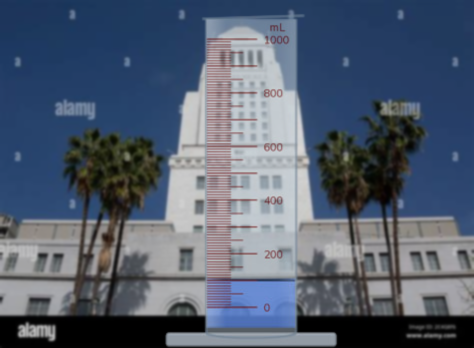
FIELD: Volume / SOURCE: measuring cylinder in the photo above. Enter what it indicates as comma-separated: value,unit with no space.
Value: 100,mL
